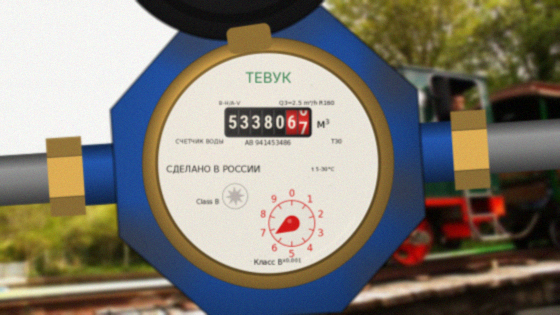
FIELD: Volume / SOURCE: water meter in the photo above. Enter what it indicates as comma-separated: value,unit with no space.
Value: 53380.666,m³
